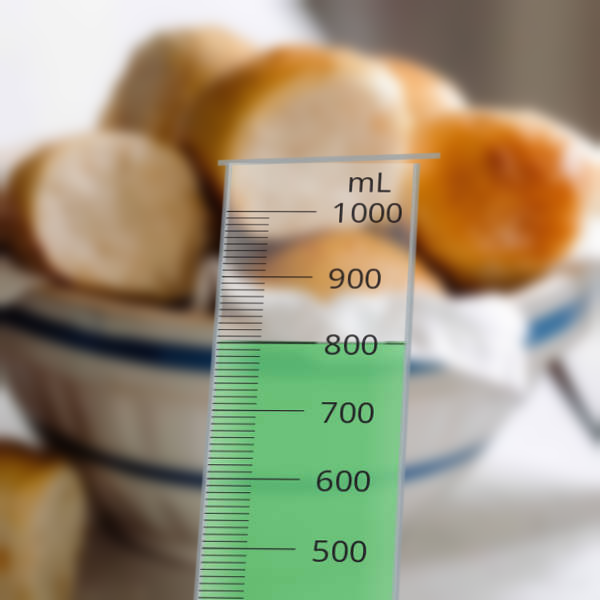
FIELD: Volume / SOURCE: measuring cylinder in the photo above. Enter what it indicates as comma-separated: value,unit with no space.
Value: 800,mL
